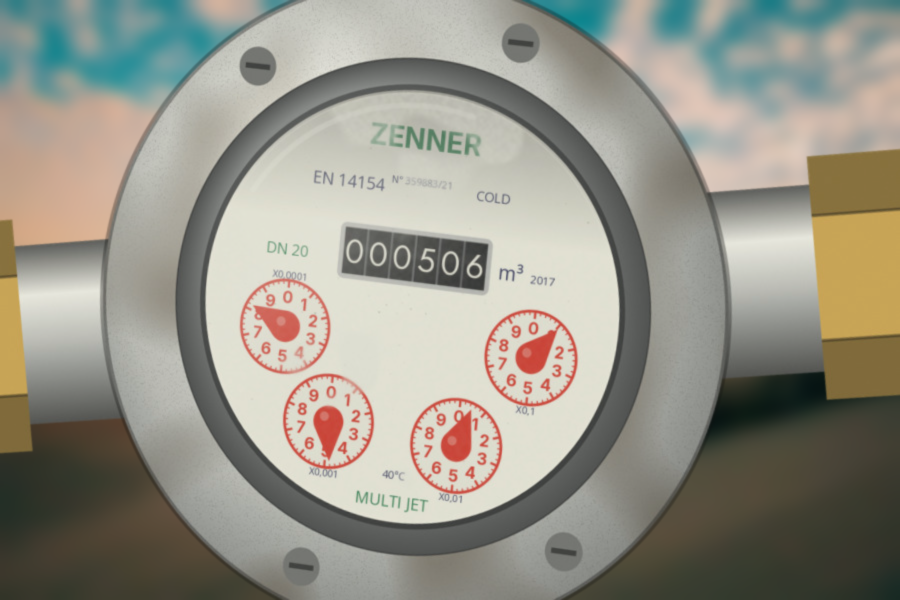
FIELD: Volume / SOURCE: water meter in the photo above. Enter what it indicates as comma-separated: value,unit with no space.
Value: 506.1048,m³
